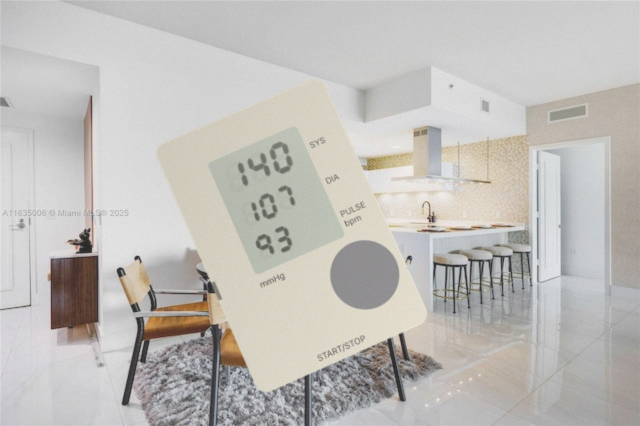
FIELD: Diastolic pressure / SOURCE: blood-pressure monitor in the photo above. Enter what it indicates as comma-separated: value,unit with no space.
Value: 107,mmHg
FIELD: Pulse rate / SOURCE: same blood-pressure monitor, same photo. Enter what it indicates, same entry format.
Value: 93,bpm
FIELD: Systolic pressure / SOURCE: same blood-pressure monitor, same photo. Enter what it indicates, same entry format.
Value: 140,mmHg
